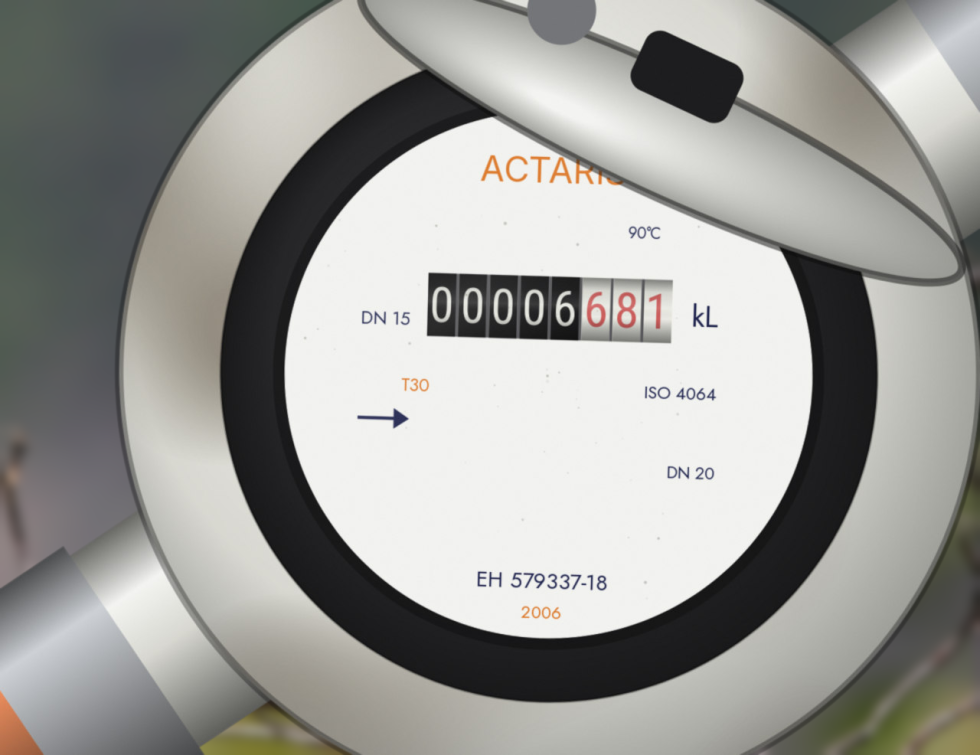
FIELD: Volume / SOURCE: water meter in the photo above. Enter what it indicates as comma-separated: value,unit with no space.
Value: 6.681,kL
